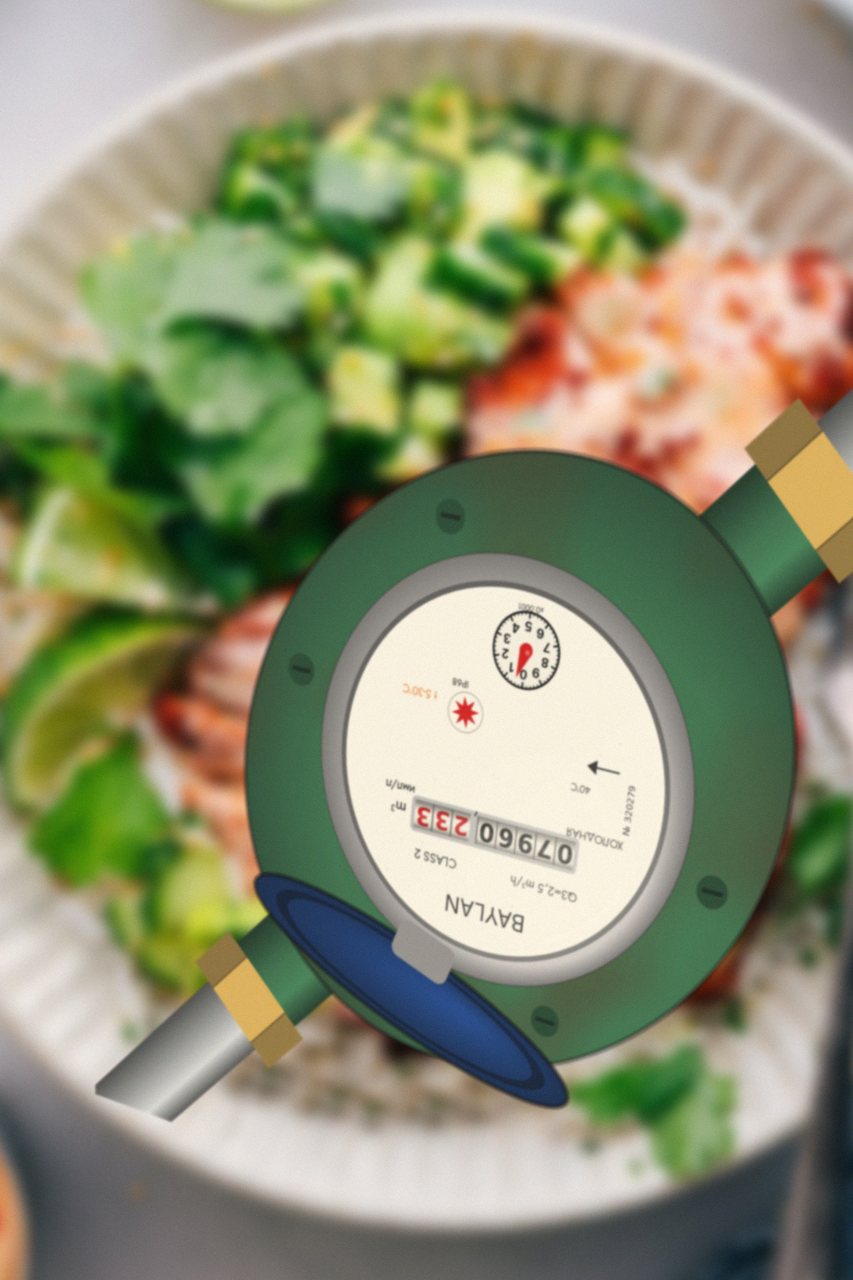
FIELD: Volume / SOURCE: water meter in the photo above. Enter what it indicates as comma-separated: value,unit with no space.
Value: 7960.2330,m³
